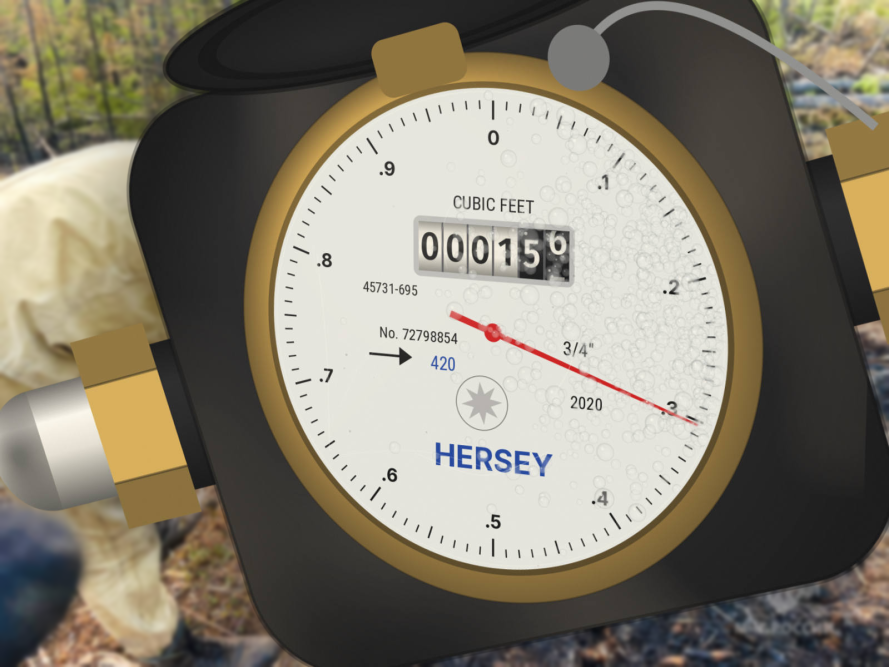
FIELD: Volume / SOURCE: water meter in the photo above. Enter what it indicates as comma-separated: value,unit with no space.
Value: 156.30,ft³
